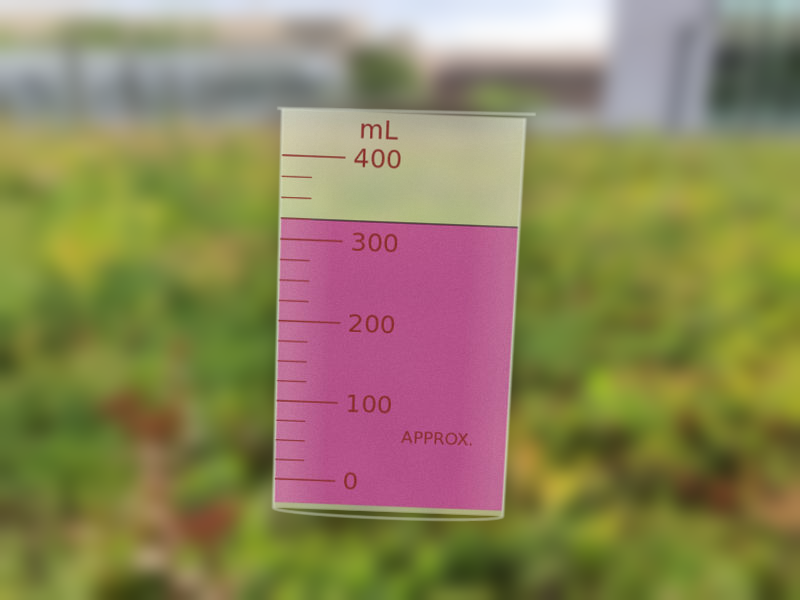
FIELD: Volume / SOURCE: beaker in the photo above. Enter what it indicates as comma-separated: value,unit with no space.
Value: 325,mL
